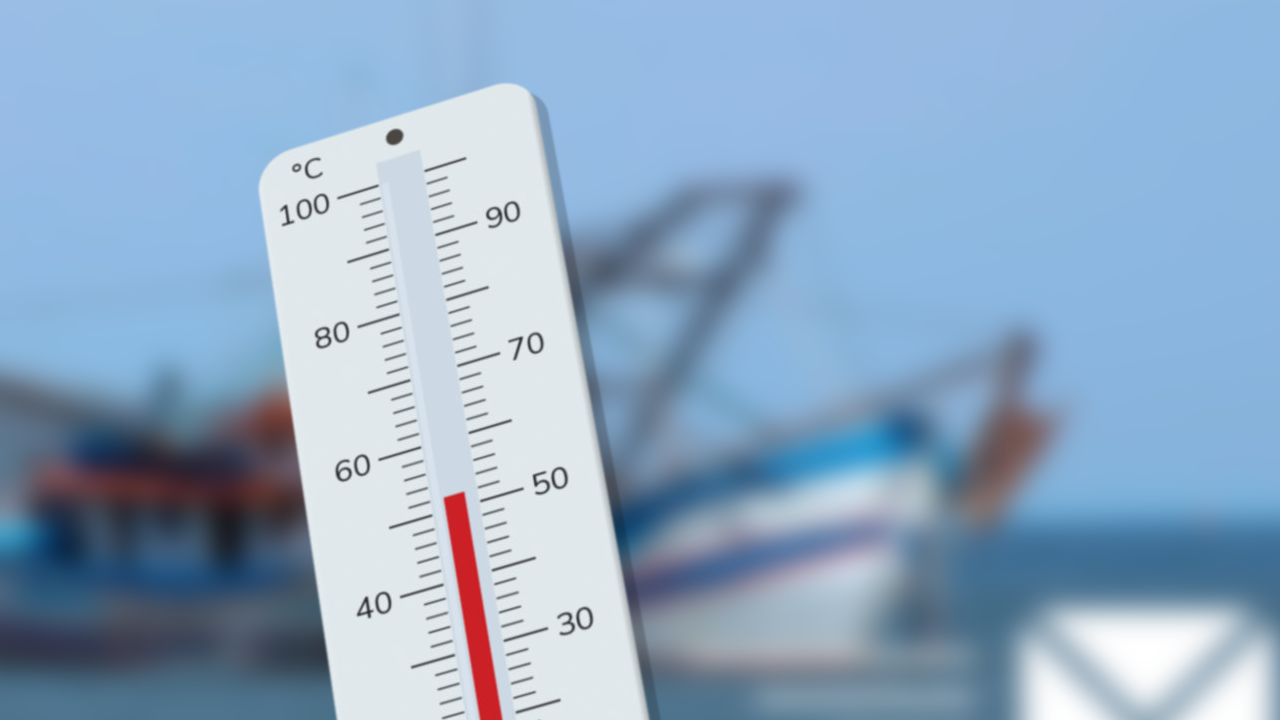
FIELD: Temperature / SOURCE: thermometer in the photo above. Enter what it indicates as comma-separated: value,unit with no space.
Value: 52,°C
